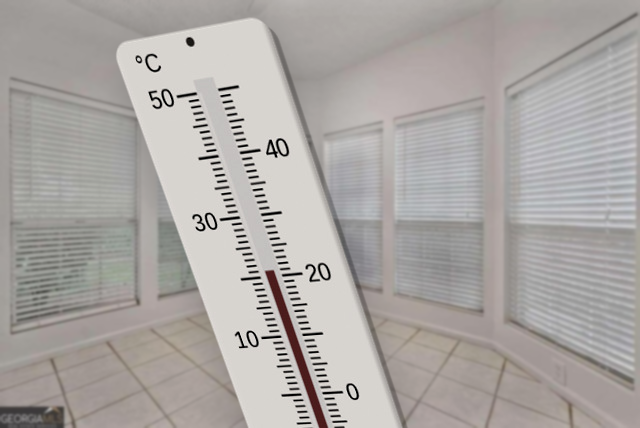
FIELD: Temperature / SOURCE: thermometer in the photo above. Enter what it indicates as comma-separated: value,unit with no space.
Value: 21,°C
